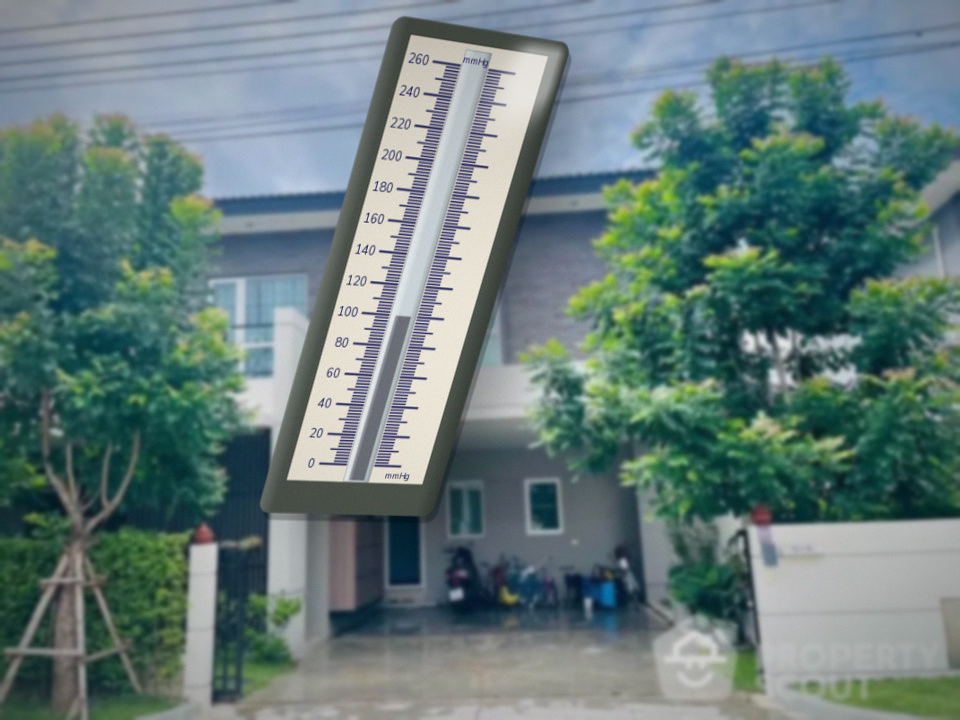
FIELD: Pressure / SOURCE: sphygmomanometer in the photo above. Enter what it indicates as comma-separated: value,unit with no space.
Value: 100,mmHg
